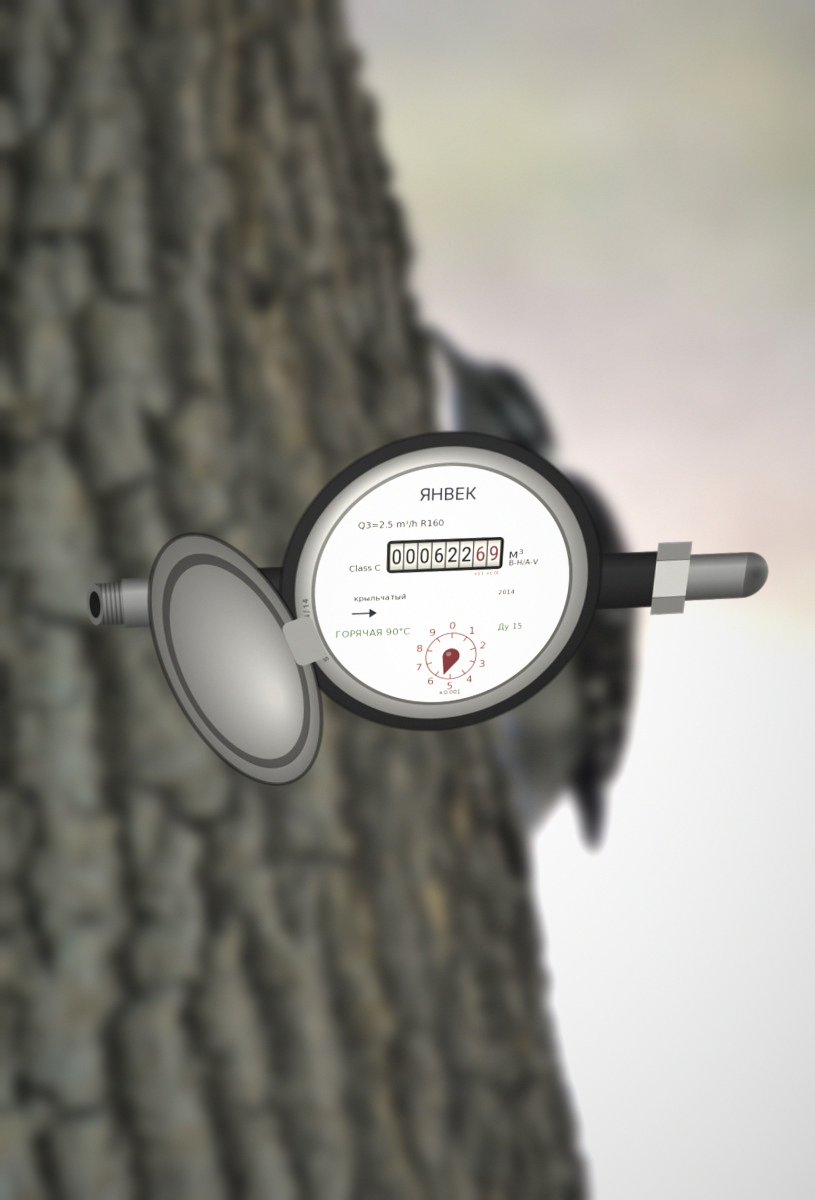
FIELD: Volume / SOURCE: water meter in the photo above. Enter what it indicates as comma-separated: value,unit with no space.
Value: 622.695,m³
